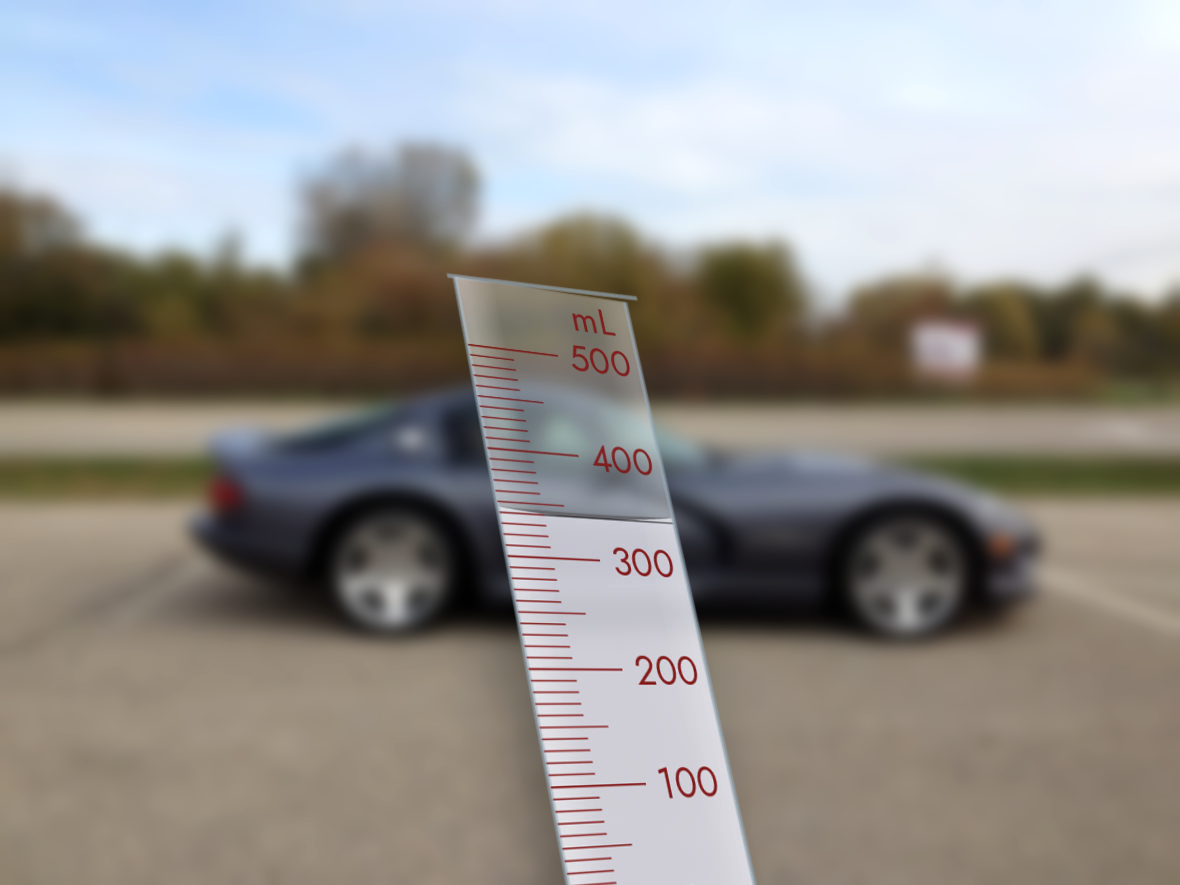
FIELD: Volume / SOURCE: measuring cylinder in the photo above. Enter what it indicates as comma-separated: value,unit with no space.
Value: 340,mL
